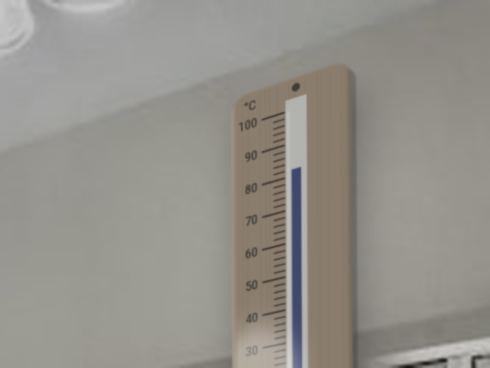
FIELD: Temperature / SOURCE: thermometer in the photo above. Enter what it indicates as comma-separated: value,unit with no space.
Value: 82,°C
